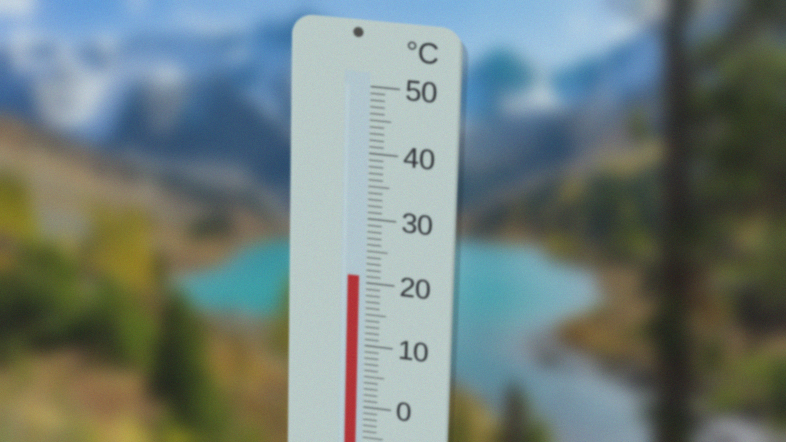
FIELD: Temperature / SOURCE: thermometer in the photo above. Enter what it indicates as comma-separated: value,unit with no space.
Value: 21,°C
